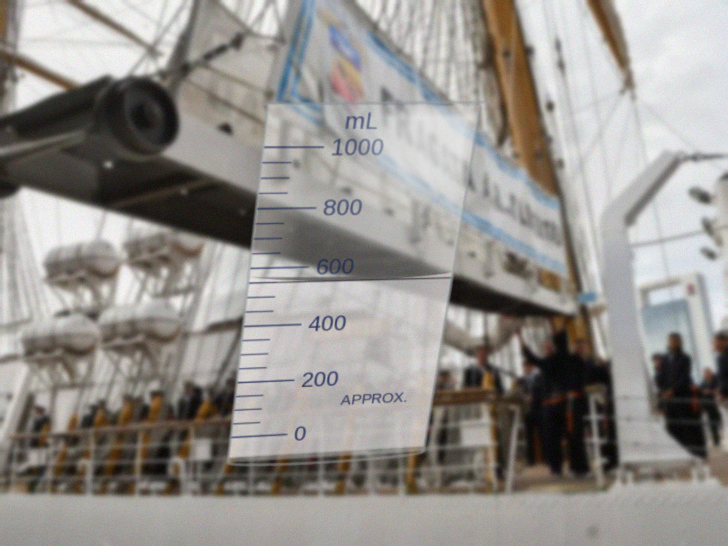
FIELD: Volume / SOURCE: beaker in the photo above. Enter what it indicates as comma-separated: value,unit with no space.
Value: 550,mL
